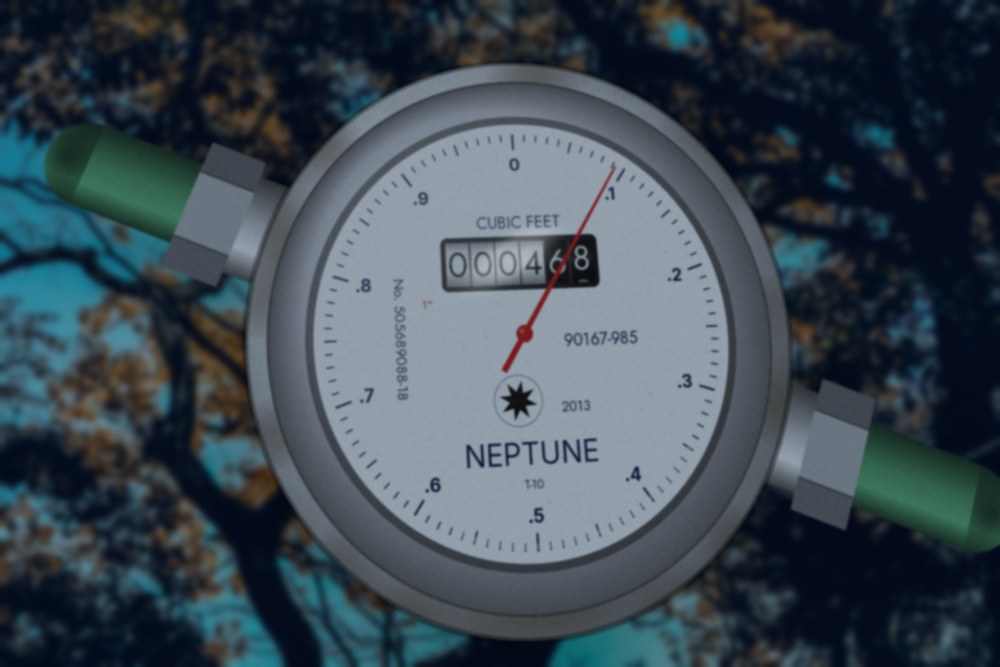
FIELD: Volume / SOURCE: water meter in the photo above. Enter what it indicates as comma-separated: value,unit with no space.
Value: 468.09,ft³
